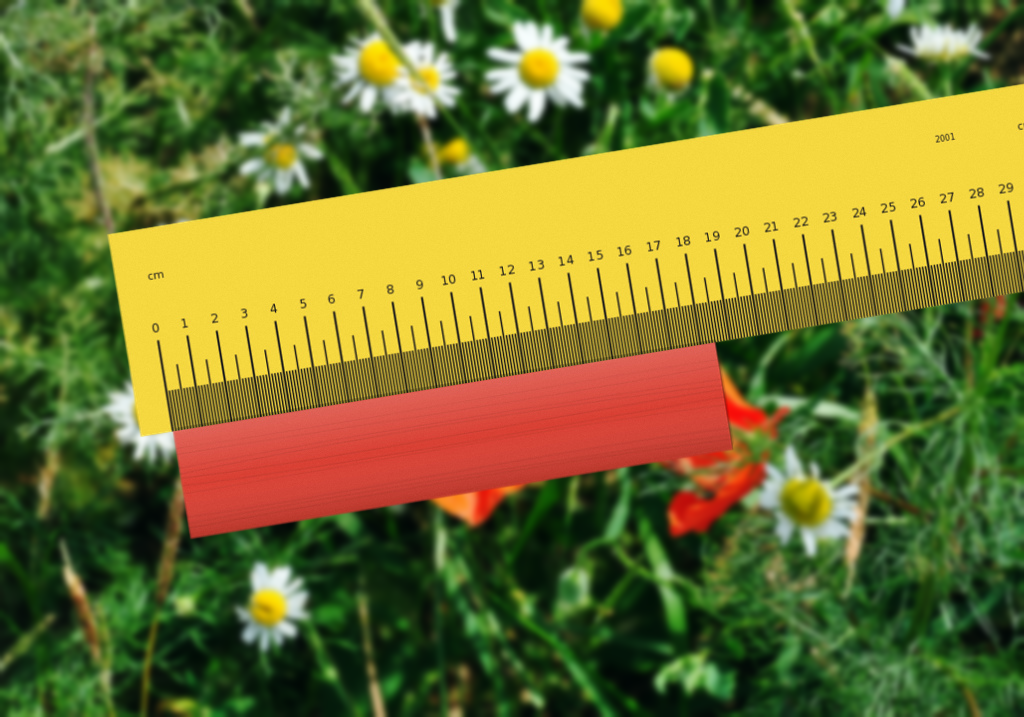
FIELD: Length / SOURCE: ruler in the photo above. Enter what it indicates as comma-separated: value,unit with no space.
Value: 18.5,cm
